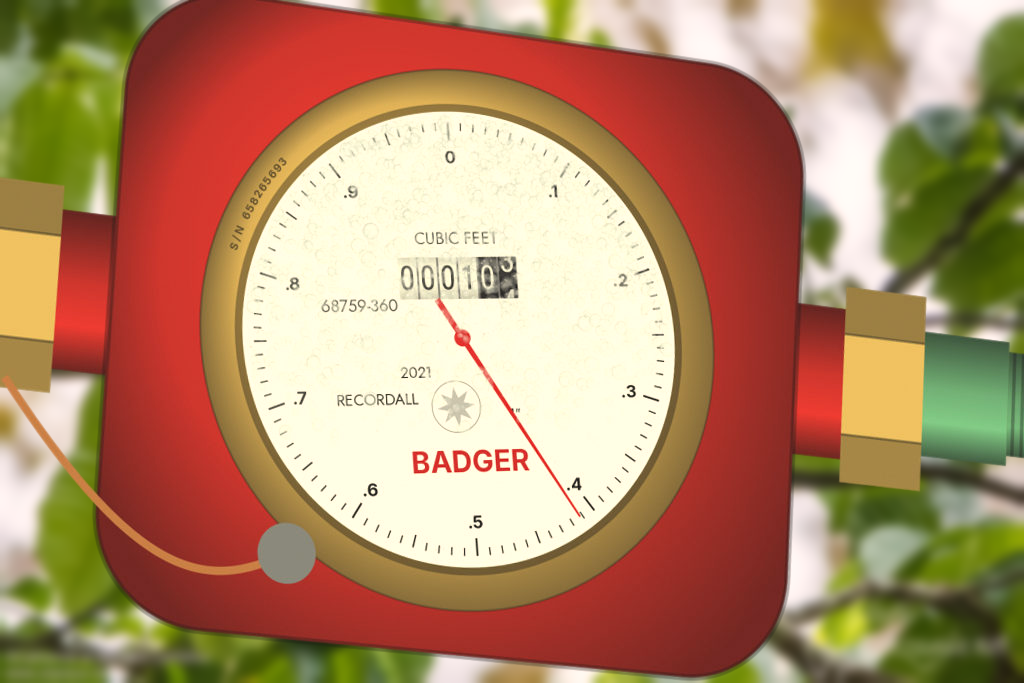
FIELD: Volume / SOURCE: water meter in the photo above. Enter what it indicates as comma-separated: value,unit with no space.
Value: 103.41,ft³
